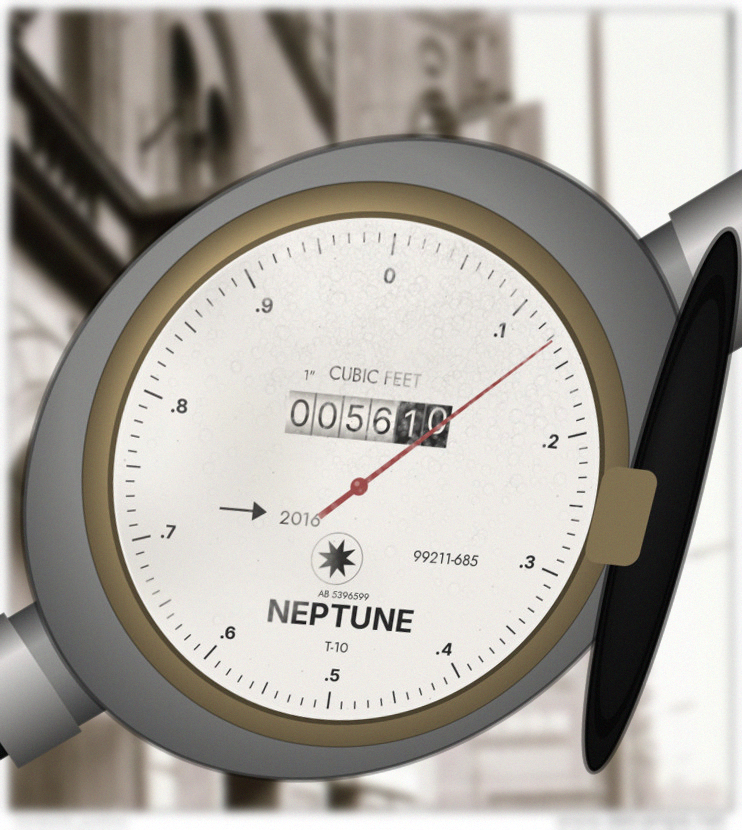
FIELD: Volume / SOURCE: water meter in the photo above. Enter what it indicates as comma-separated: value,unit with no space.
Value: 5610.13,ft³
